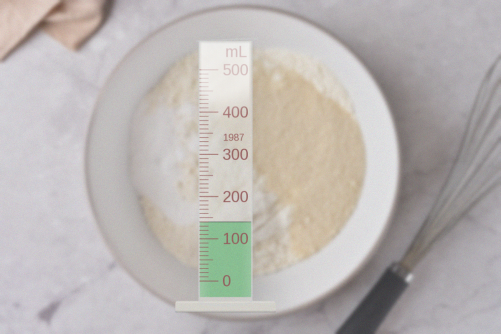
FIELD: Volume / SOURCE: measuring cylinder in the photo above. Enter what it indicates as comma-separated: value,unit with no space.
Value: 140,mL
